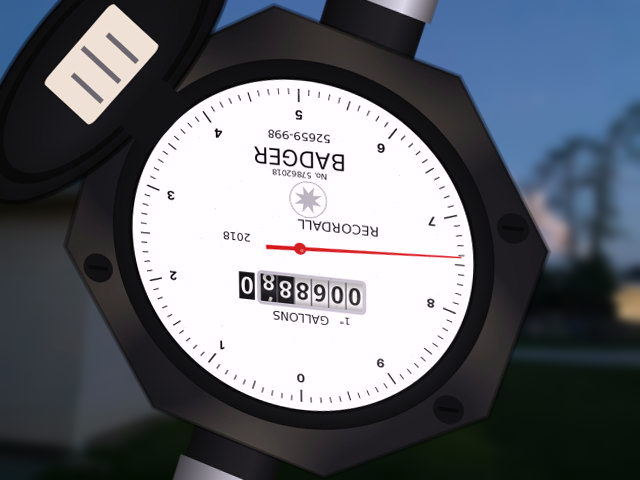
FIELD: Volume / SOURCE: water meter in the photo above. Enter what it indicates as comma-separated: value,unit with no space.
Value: 68877.4,gal
